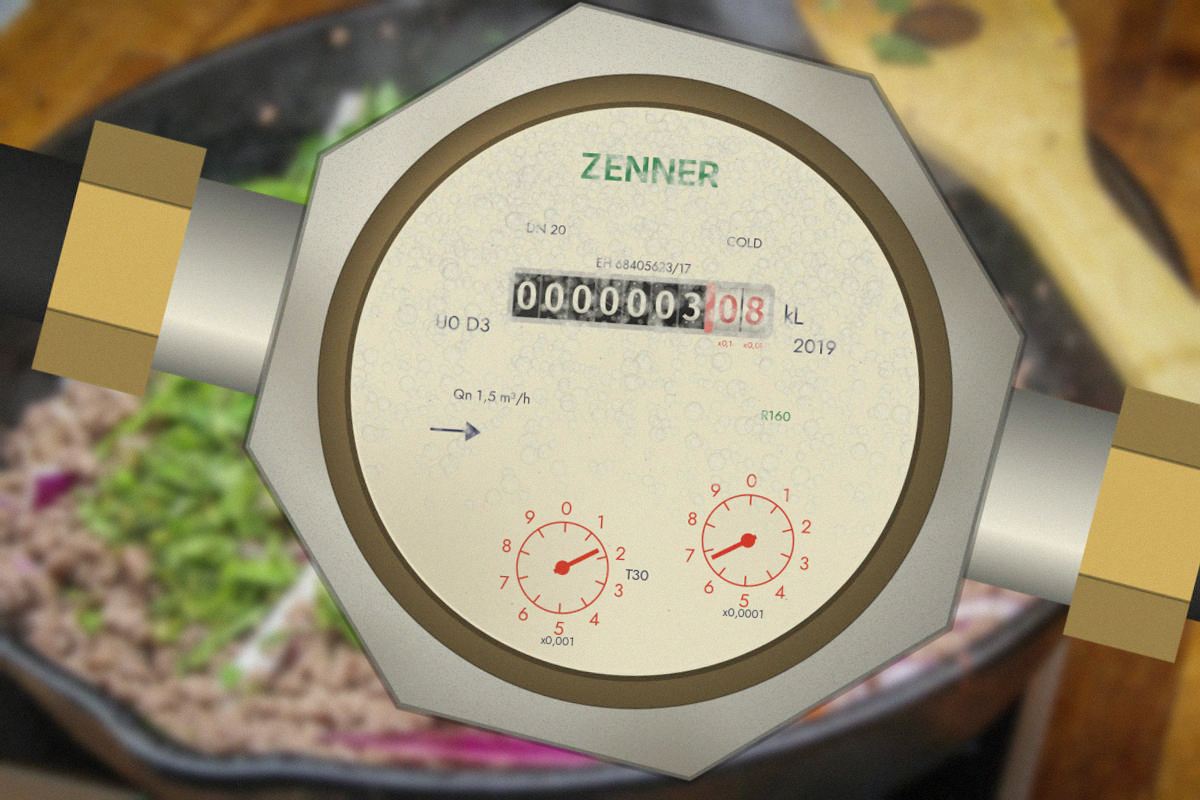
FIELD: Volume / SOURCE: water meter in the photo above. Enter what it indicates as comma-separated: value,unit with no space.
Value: 3.0816,kL
